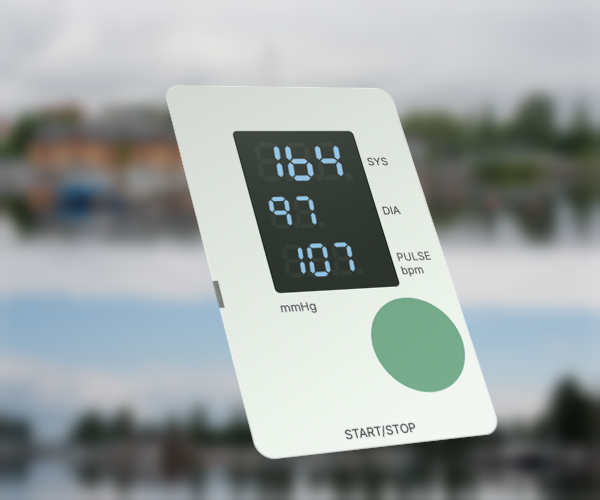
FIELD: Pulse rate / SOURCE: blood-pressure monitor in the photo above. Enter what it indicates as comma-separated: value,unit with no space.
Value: 107,bpm
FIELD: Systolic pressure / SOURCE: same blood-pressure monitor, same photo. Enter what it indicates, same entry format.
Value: 164,mmHg
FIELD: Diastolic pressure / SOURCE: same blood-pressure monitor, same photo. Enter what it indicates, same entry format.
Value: 97,mmHg
